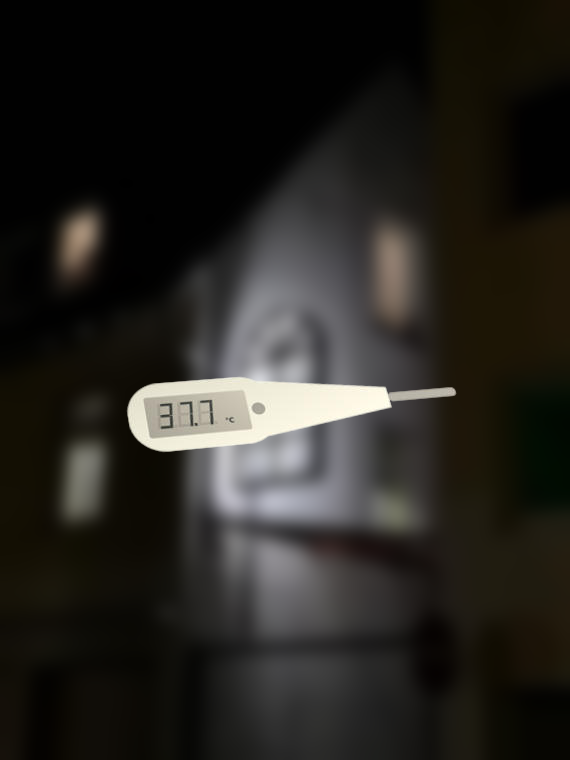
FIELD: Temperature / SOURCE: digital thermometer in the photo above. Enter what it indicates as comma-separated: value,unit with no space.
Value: 37.7,°C
